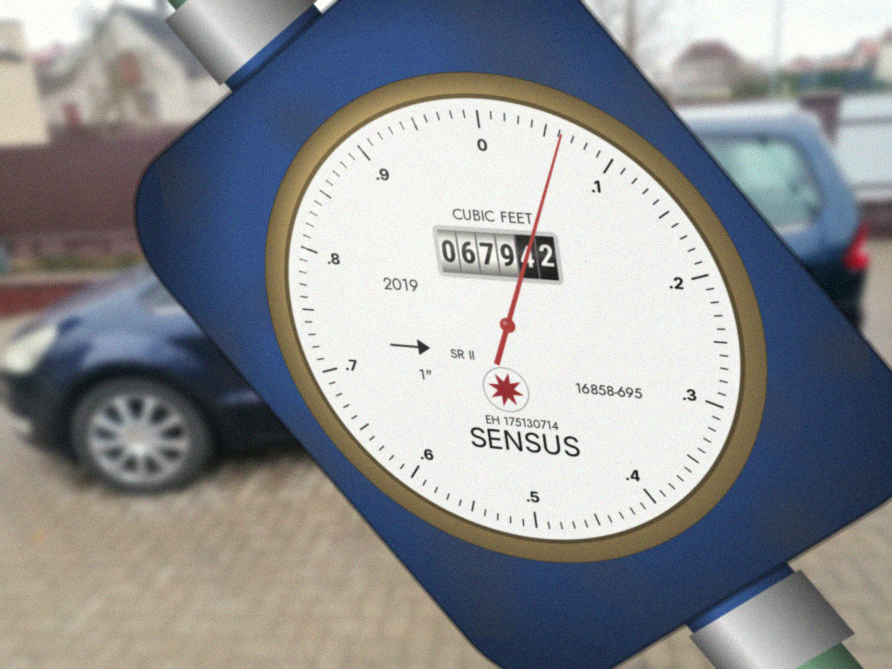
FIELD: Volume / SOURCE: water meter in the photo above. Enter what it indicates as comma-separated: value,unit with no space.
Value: 67942.06,ft³
